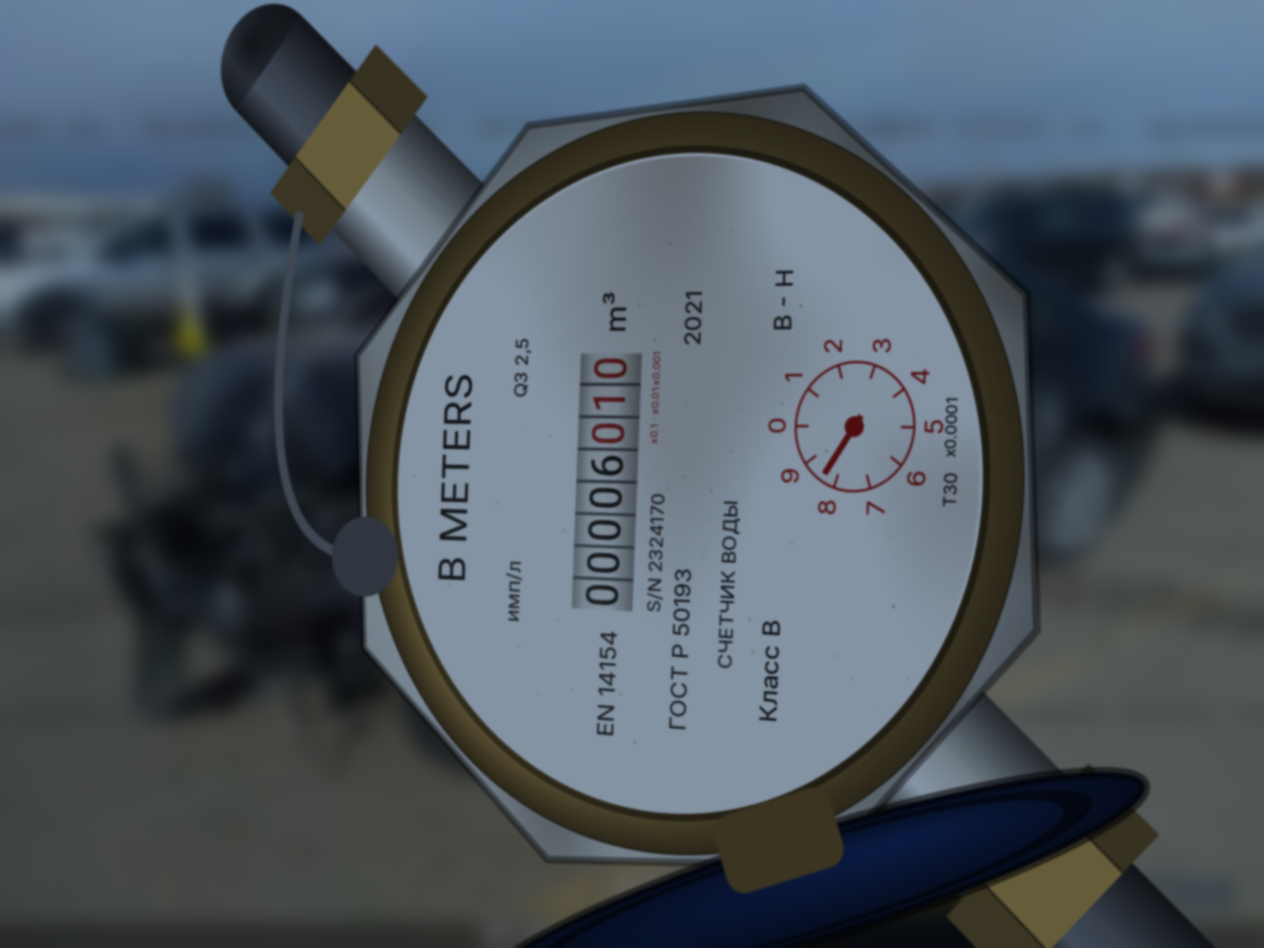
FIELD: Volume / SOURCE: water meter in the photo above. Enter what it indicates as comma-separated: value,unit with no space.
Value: 6.0108,m³
